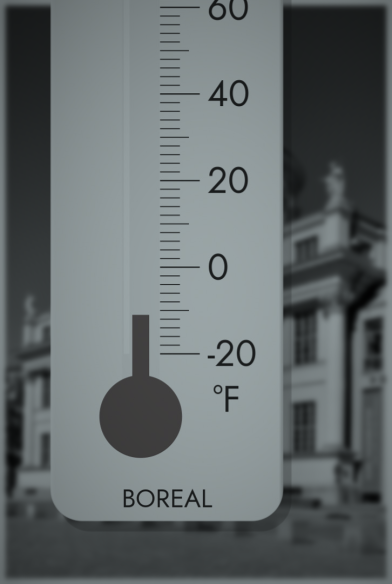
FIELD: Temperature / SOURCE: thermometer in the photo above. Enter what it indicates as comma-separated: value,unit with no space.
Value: -11,°F
